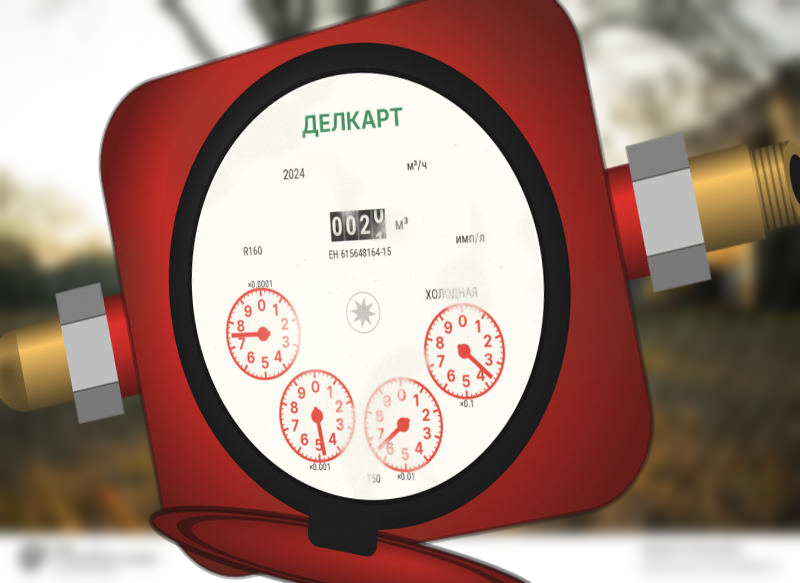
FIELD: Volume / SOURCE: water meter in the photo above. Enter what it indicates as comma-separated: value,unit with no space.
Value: 20.3647,m³
